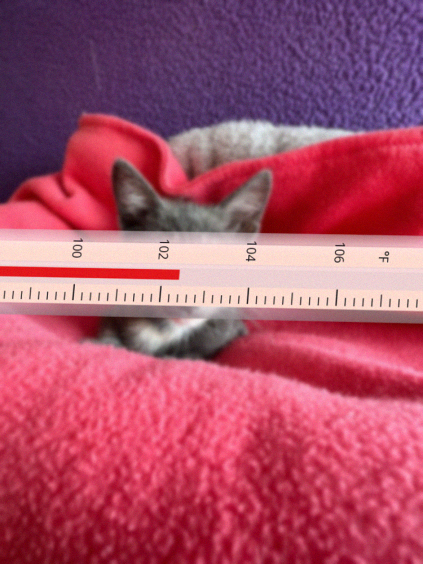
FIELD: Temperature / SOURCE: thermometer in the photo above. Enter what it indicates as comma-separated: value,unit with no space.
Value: 102.4,°F
